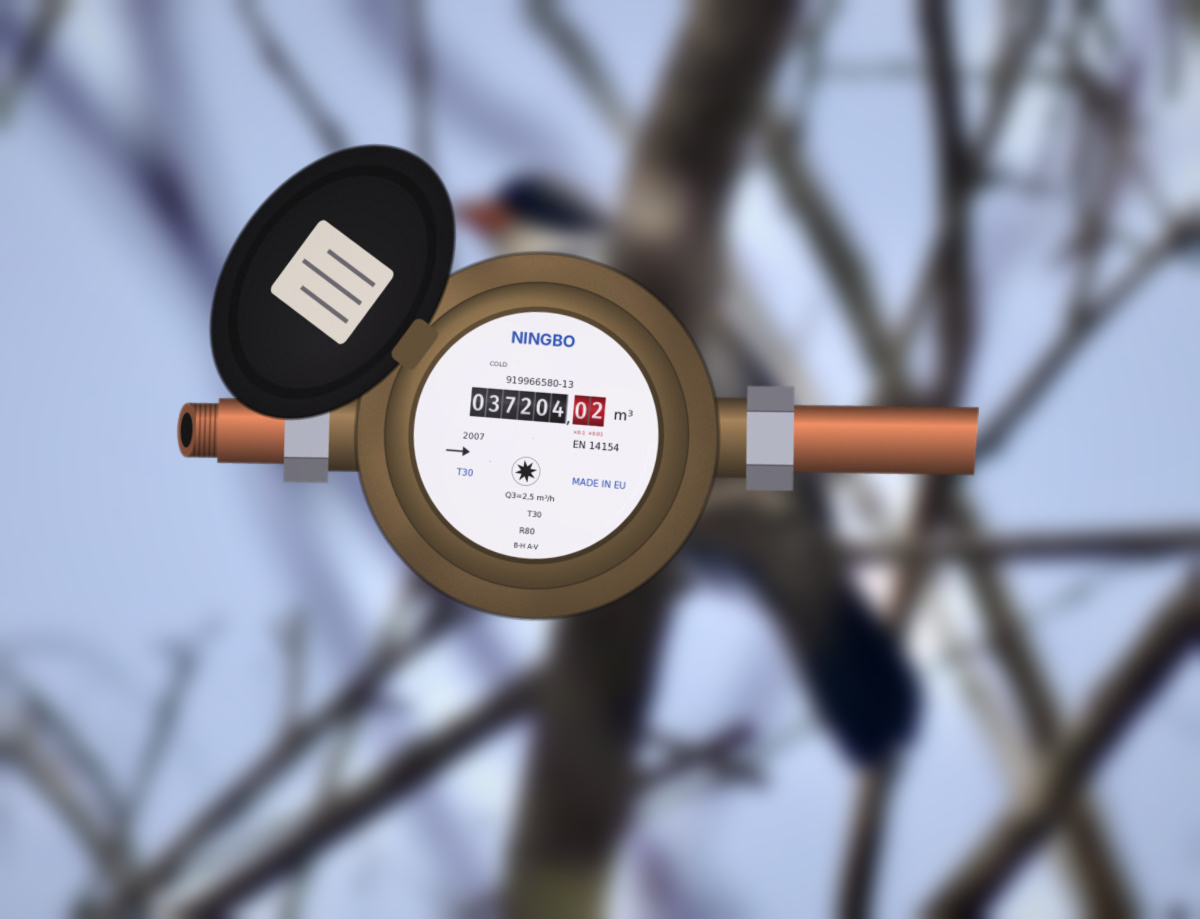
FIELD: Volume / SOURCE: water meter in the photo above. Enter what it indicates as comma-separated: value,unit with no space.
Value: 37204.02,m³
